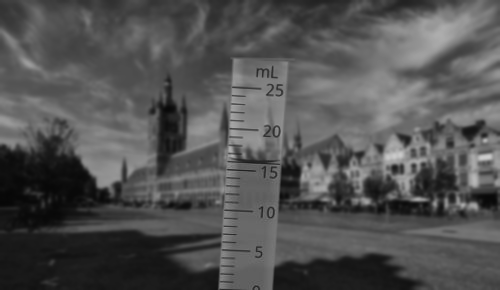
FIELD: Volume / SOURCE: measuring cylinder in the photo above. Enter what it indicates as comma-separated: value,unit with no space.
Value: 16,mL
